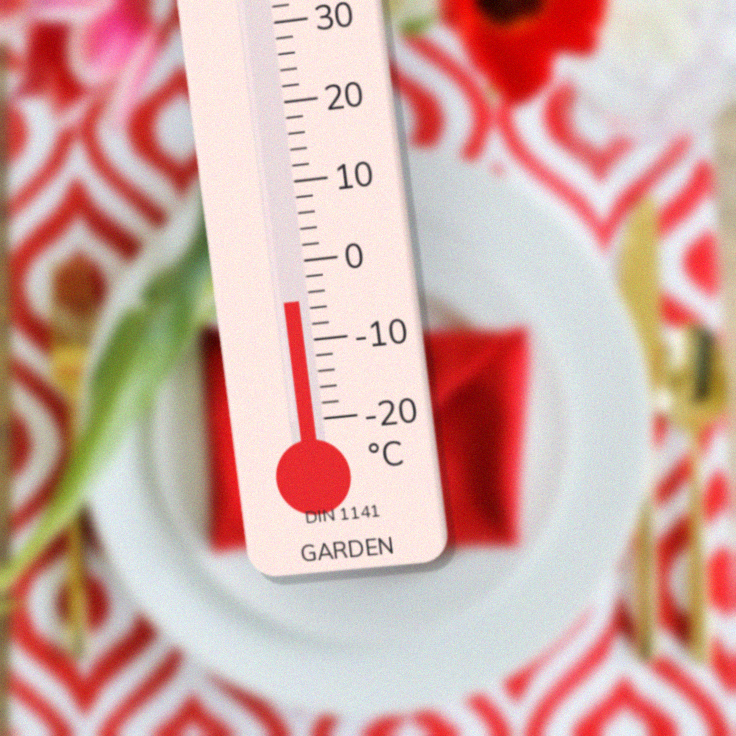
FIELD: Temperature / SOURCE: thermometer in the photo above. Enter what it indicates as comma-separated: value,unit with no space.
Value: -5,°C
